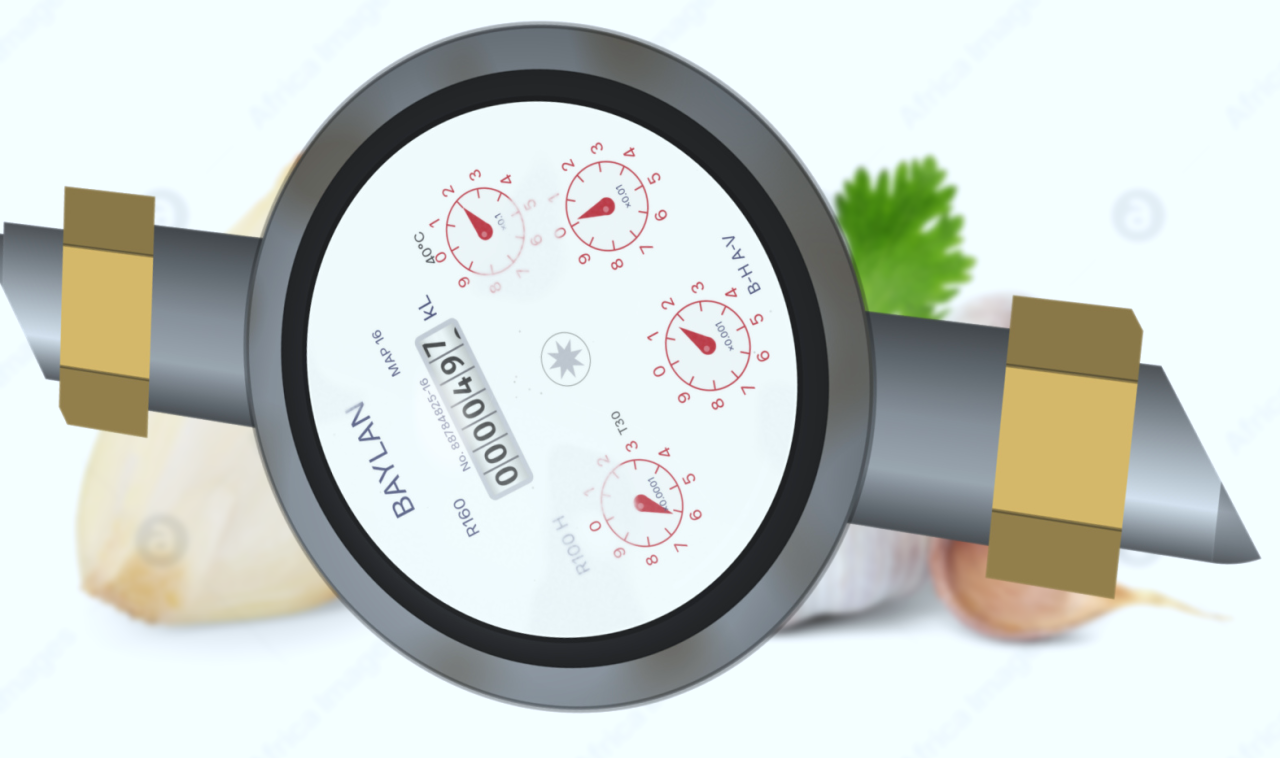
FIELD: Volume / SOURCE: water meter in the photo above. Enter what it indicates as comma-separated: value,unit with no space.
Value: 497.2016,kL
